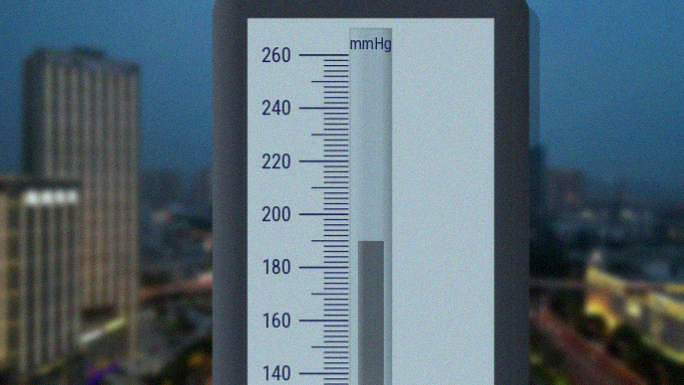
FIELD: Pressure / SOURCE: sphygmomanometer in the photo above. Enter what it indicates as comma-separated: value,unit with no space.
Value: 190,mmHg
